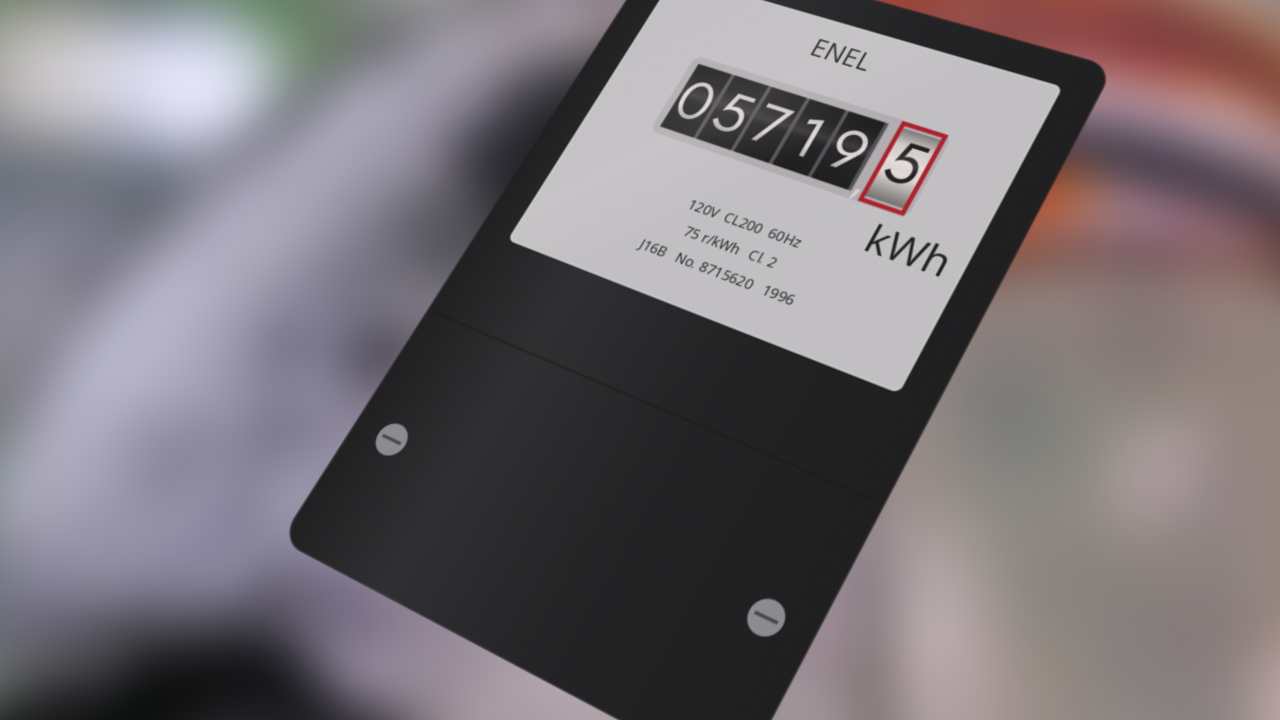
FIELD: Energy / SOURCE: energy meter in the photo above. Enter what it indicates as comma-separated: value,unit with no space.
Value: 5719.5,kWh
